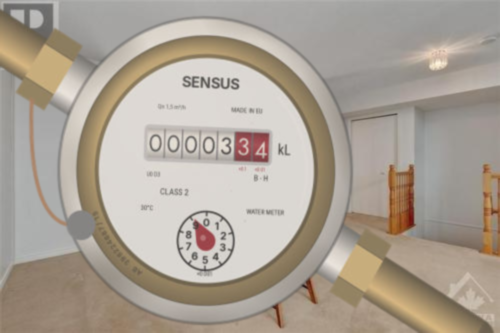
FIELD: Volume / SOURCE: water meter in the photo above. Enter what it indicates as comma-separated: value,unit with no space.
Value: 3.339,kL
